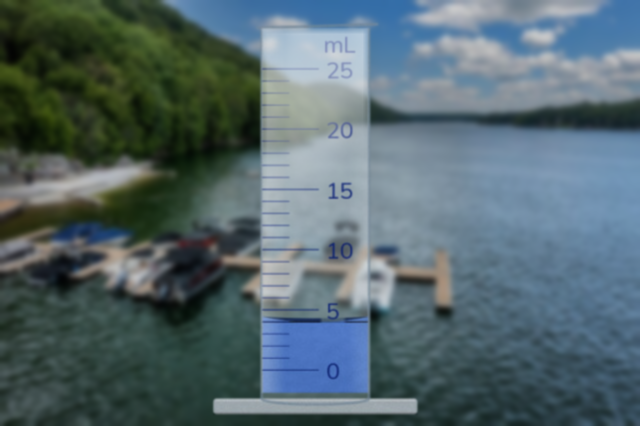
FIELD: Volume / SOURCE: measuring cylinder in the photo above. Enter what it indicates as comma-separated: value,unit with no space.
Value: 4,mL
